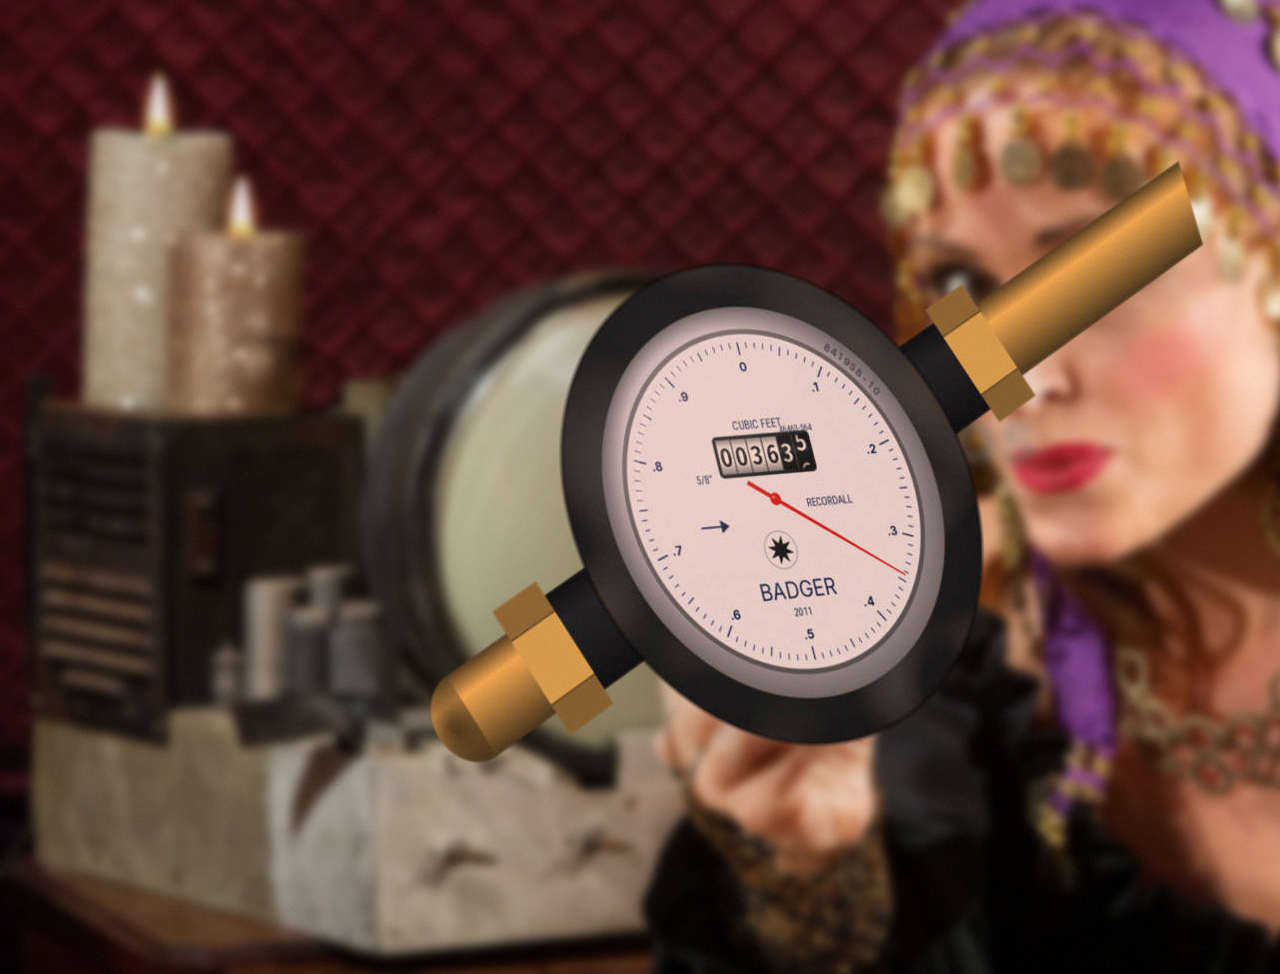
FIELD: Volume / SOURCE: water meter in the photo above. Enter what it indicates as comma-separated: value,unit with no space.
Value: 3635.34,ft³
